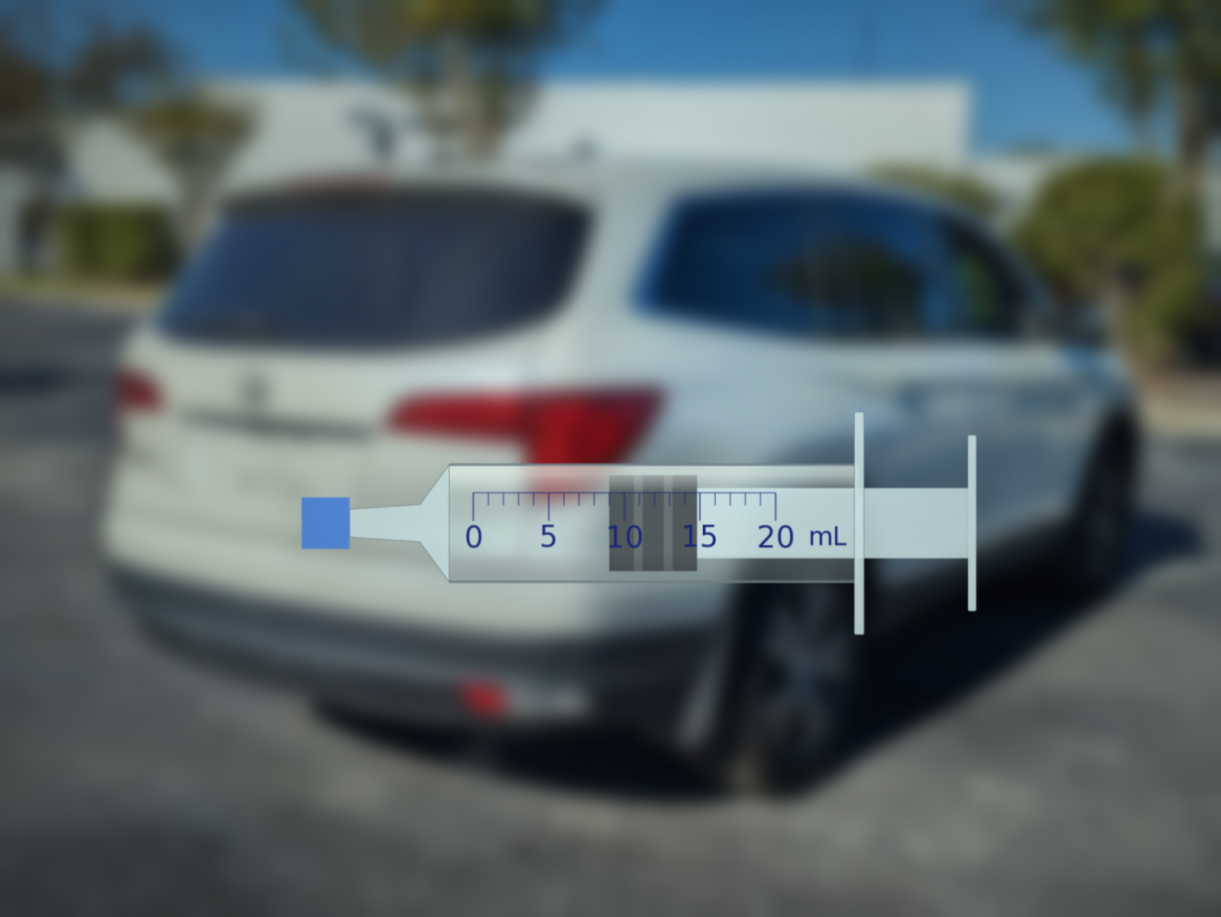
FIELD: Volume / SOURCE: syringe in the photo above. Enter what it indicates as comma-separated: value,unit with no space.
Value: 9,mL
